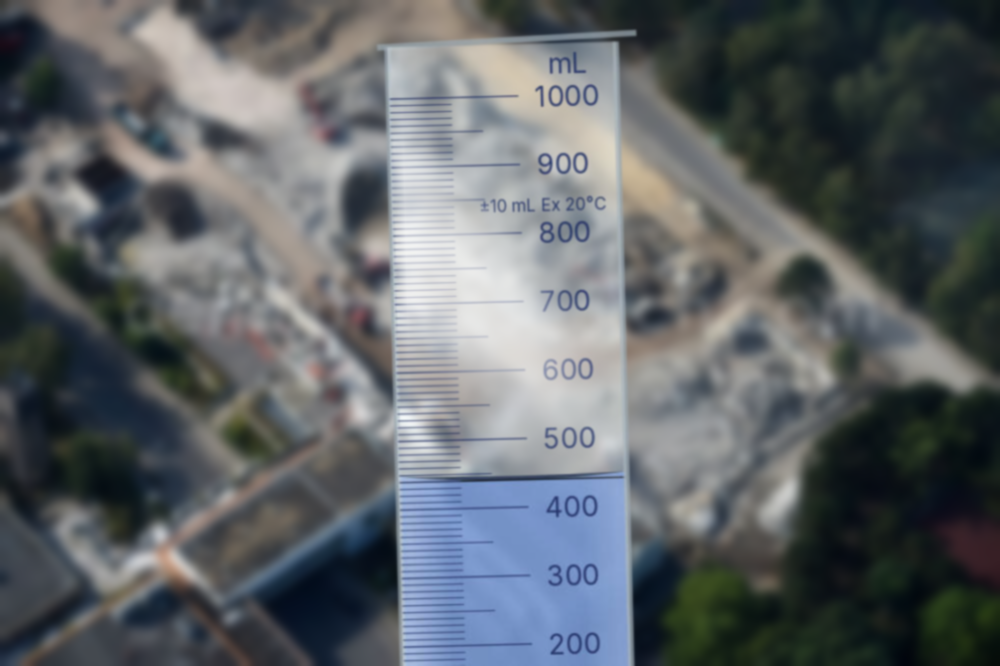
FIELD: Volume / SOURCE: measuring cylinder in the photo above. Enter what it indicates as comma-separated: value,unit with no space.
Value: 440,mL
